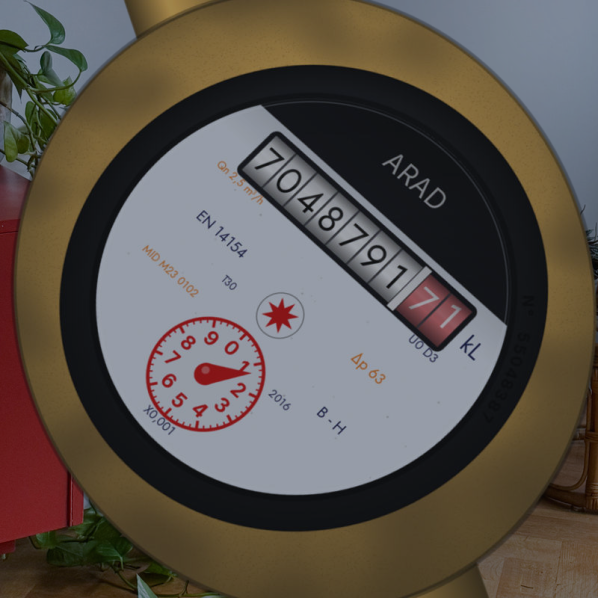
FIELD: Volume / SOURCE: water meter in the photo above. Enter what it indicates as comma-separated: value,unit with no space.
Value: 7048791.711,kL
